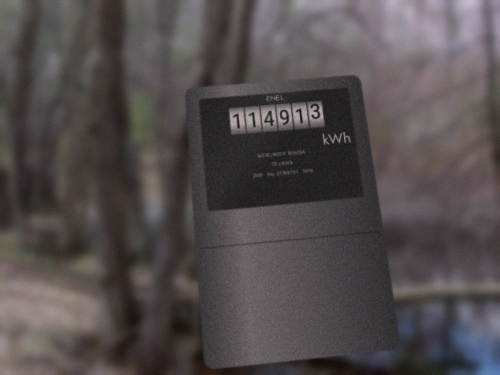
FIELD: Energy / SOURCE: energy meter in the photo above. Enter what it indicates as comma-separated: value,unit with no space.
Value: 114913,kWh
